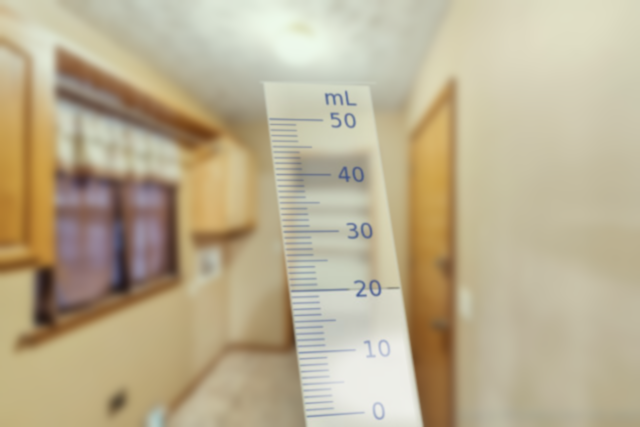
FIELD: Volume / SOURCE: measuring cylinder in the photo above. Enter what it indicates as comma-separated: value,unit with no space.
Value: 20,mL
